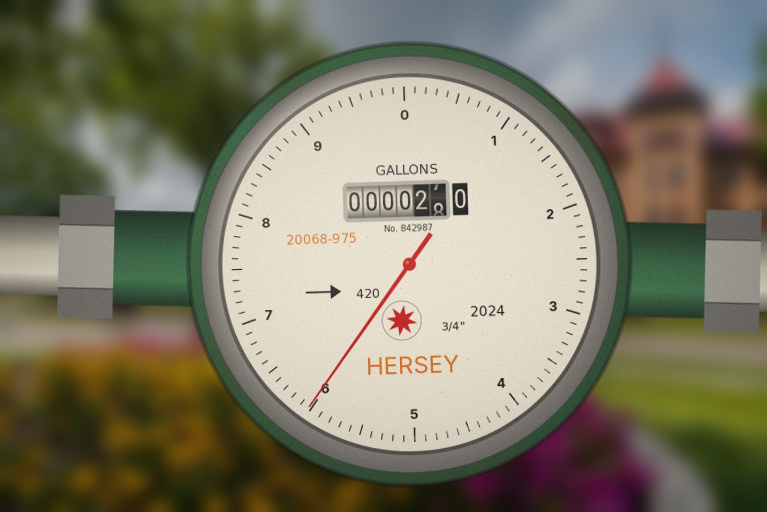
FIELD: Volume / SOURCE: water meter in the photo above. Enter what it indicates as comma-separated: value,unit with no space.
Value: 276.0,gal
